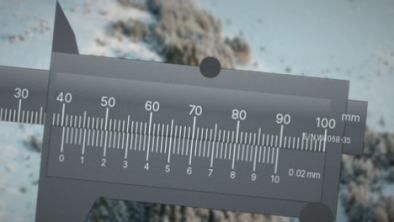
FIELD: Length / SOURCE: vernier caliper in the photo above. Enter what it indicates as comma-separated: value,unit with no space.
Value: 40.5,mm
